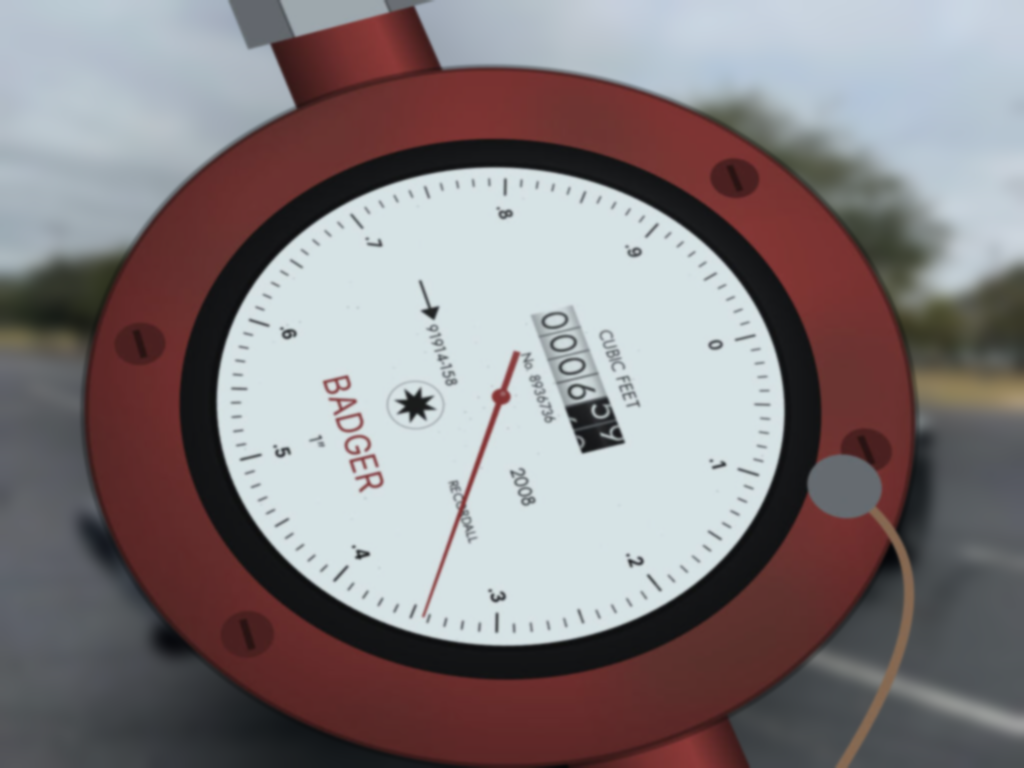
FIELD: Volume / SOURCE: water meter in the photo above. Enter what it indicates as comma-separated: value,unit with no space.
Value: 659.34,ft³
